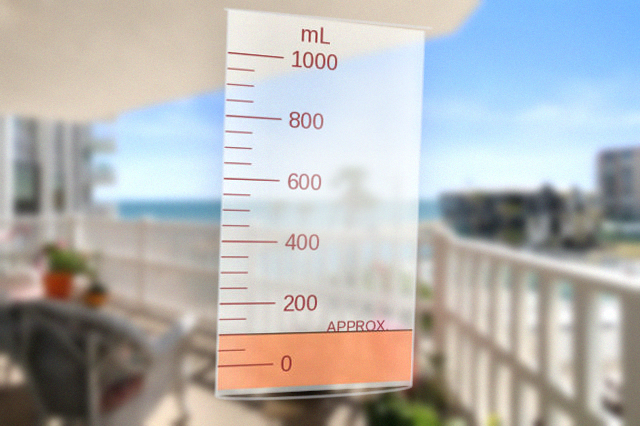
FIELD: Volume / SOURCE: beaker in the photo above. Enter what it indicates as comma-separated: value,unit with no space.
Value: 100,mL
